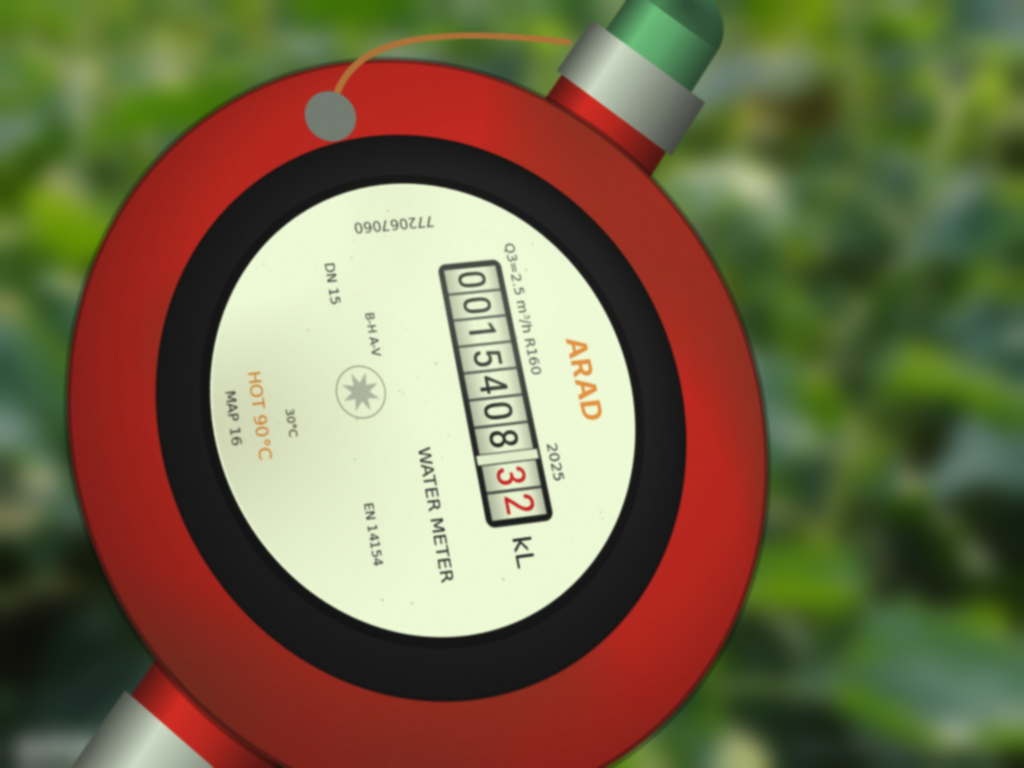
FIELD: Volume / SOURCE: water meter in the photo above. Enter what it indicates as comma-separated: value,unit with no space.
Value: 15408.32,kL
